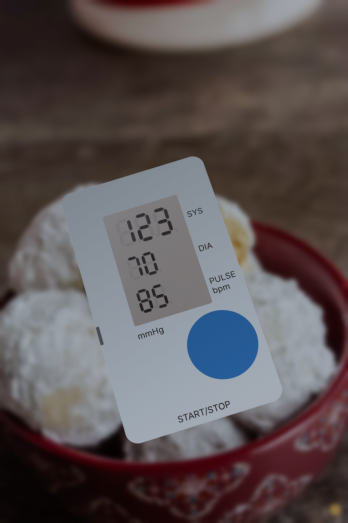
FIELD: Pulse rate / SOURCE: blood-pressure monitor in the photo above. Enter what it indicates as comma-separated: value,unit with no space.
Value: 85,bpm
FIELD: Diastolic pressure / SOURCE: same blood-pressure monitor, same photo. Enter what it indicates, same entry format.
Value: 70,mmHg
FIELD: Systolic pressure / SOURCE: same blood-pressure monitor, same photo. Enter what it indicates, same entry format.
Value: 123,mmHg
